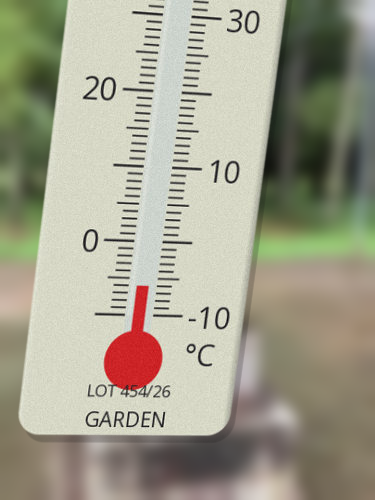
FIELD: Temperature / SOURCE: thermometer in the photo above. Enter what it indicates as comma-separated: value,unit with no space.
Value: -6,°C
